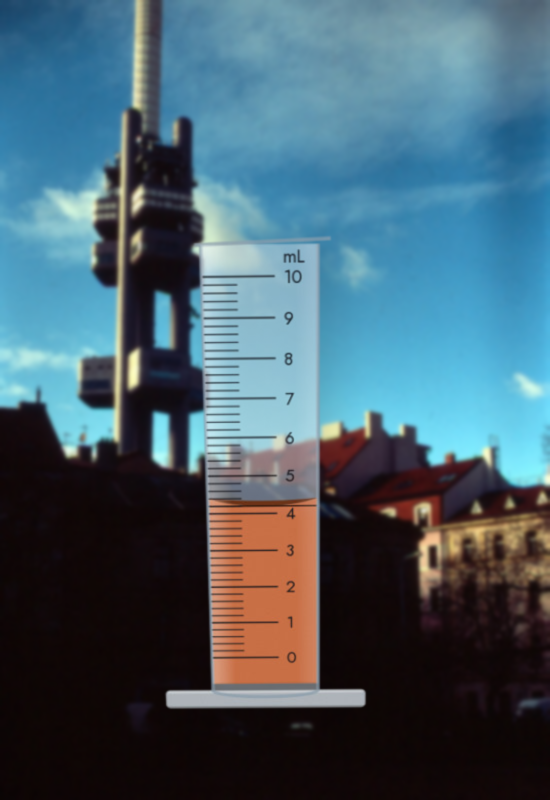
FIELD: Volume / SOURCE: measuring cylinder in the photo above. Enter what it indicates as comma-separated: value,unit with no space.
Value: 4.2,mL
